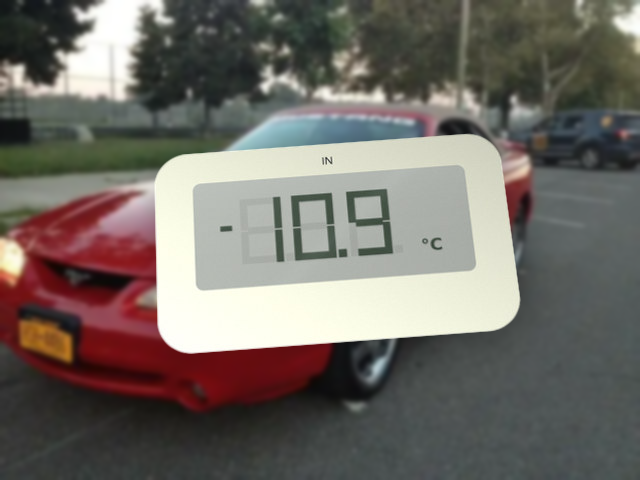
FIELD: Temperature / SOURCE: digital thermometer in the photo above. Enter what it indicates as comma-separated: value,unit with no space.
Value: -10.9,°C
